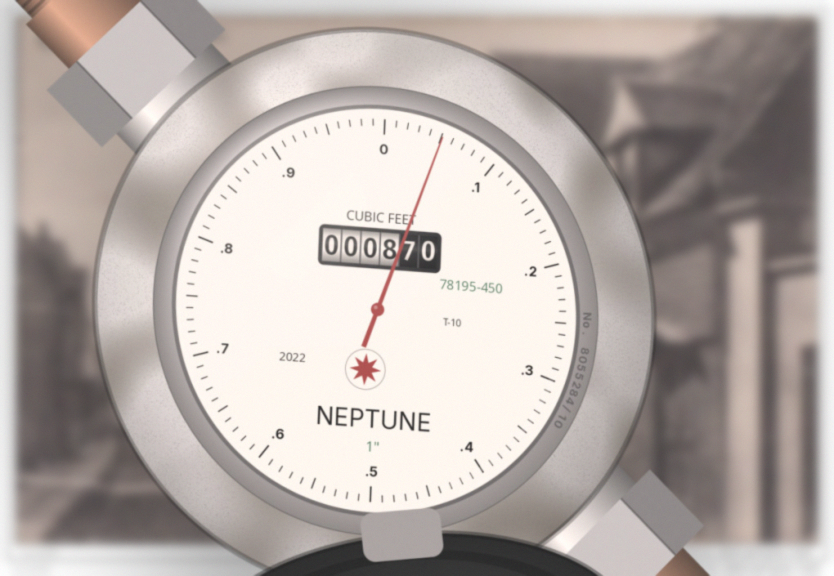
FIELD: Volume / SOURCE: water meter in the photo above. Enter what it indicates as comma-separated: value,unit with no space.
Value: 870.05,ft³
